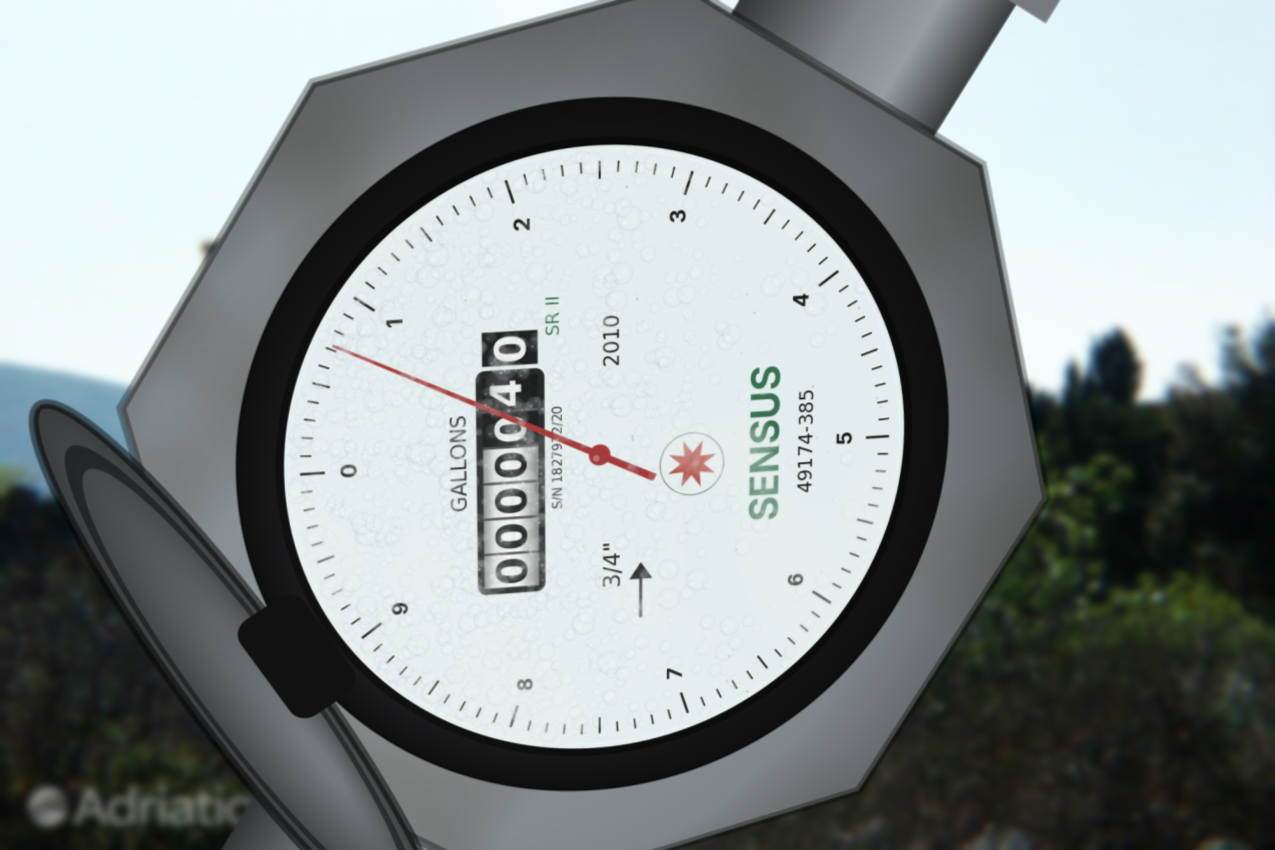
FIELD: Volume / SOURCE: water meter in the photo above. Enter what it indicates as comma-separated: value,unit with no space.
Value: 40.7,gal
